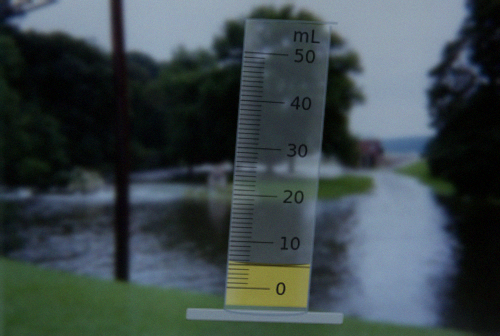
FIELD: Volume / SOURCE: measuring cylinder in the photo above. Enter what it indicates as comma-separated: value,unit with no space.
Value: 5,mL
